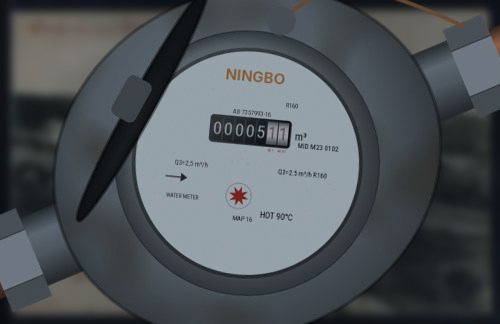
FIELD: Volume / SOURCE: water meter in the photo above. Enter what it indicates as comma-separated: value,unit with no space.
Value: 5.11,m³
